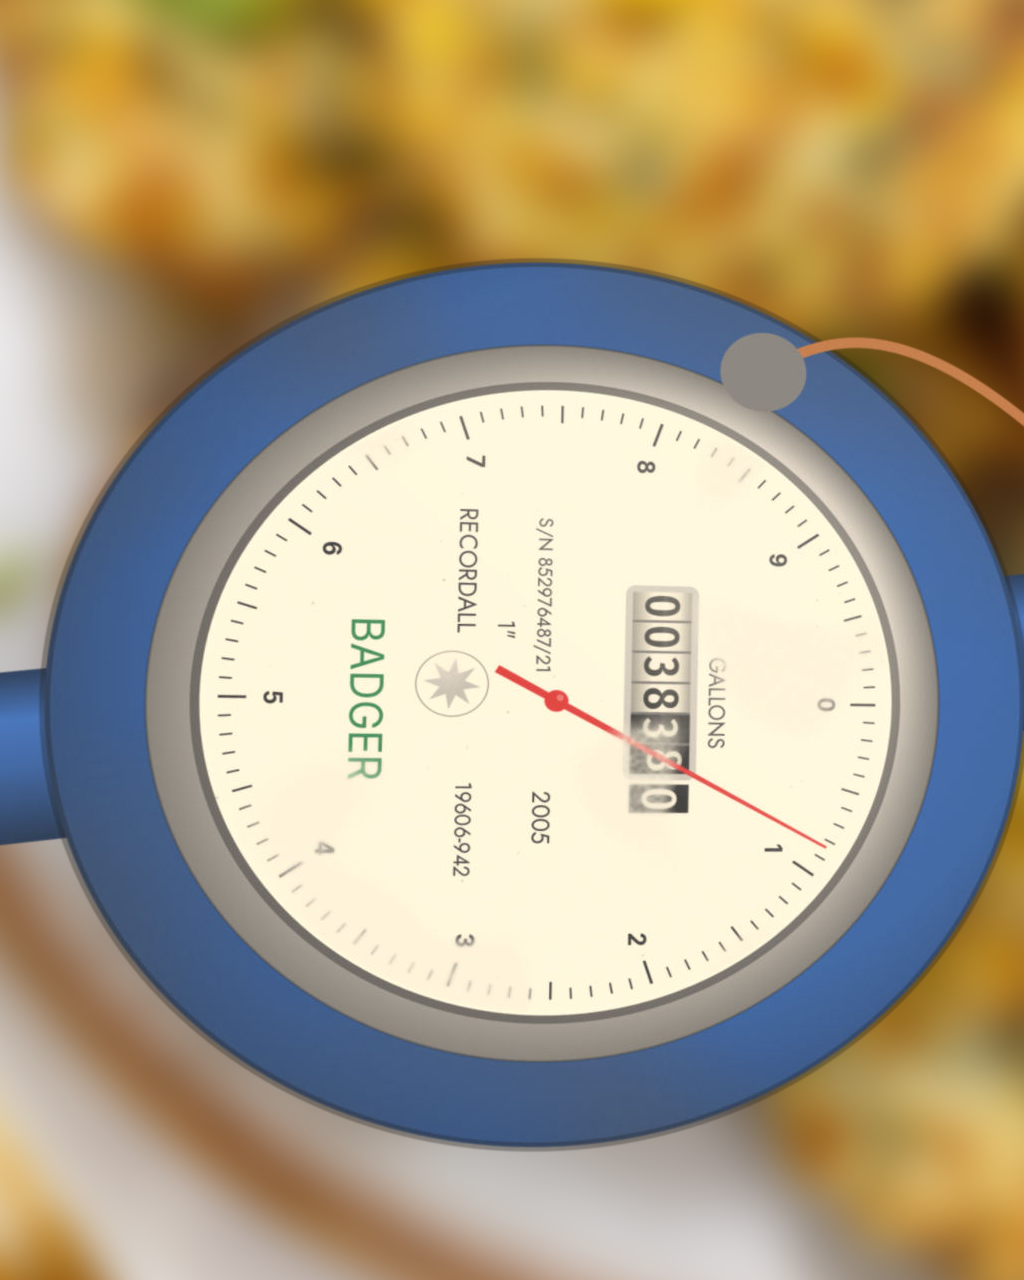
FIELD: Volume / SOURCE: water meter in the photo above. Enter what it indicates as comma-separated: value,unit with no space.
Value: 38380.8,gal
